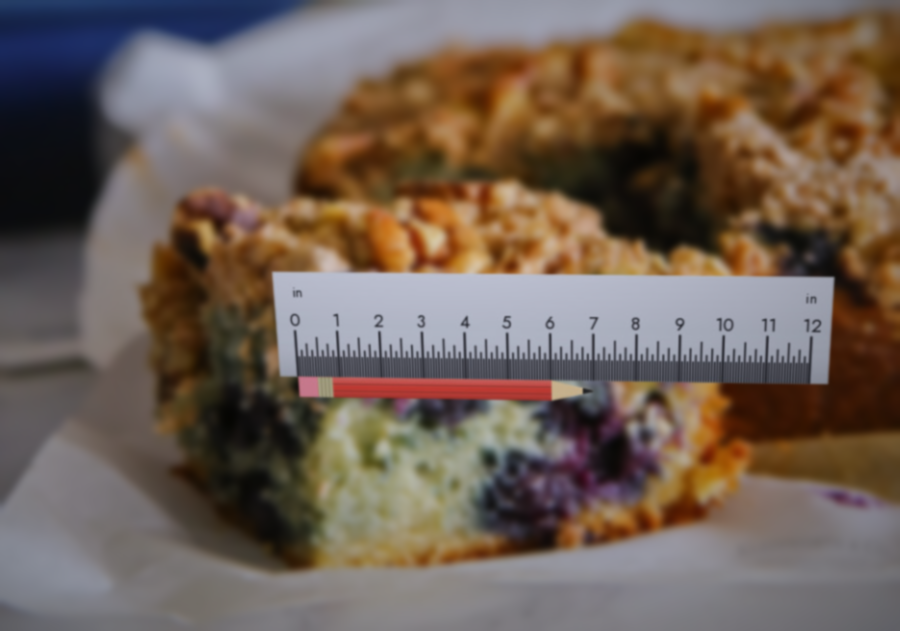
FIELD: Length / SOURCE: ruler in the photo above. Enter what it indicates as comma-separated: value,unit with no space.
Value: 7,in
